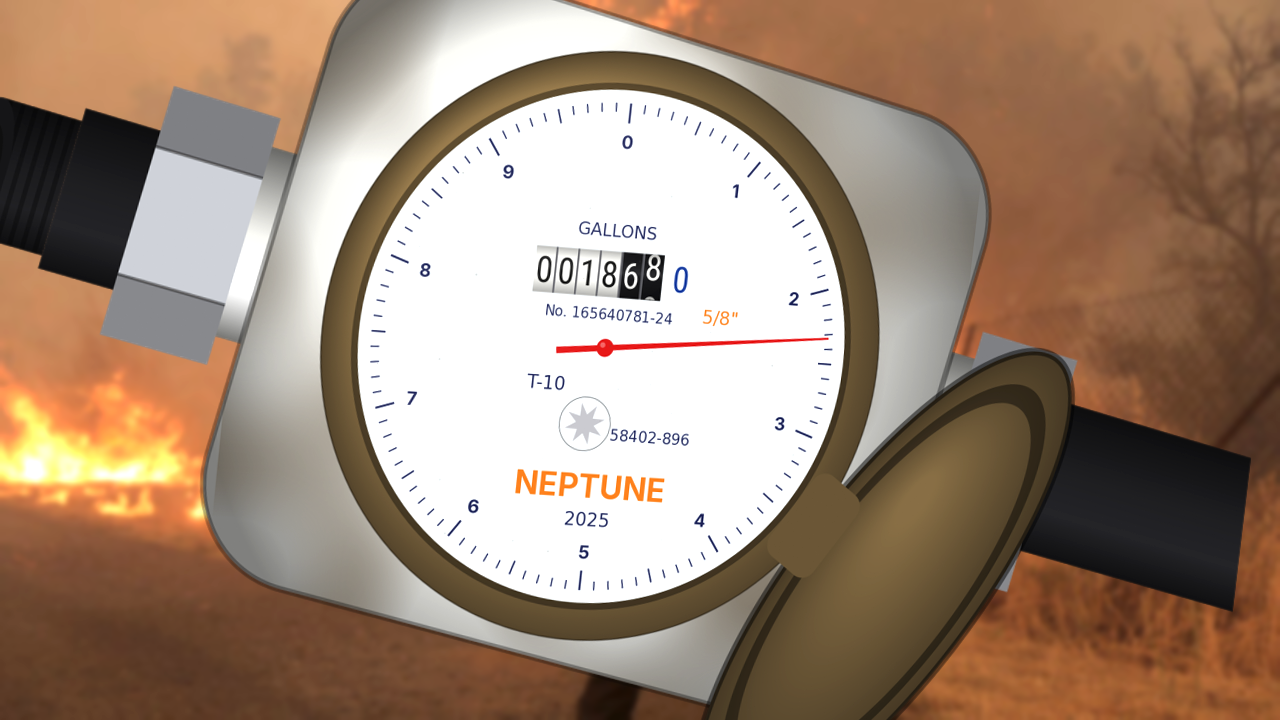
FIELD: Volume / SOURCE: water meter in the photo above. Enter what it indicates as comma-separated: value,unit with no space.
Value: 18682.3,gal
